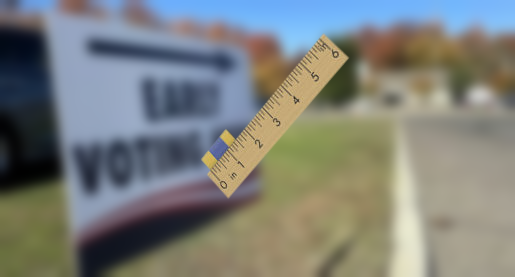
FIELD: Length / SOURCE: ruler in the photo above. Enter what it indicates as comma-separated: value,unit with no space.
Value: 1.5,in
